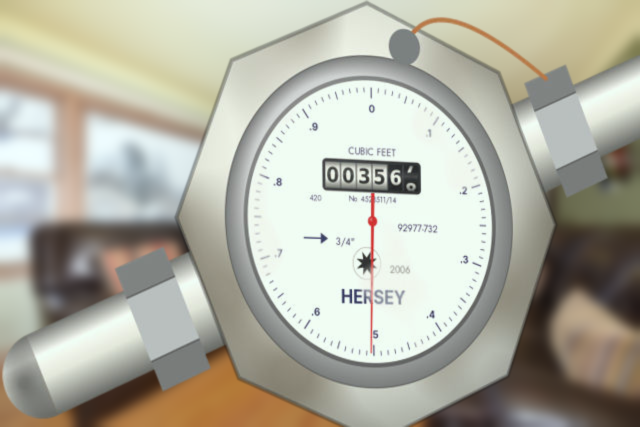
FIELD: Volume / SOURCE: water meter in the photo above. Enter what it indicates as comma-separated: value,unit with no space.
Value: 3567.50,ft³
